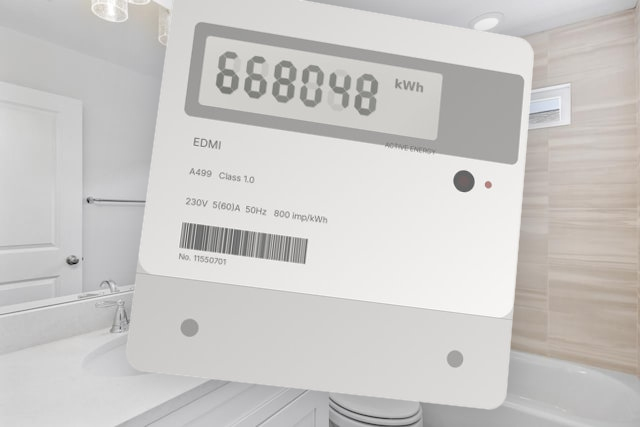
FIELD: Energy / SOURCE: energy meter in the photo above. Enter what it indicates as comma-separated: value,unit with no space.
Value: 668048,kWh
